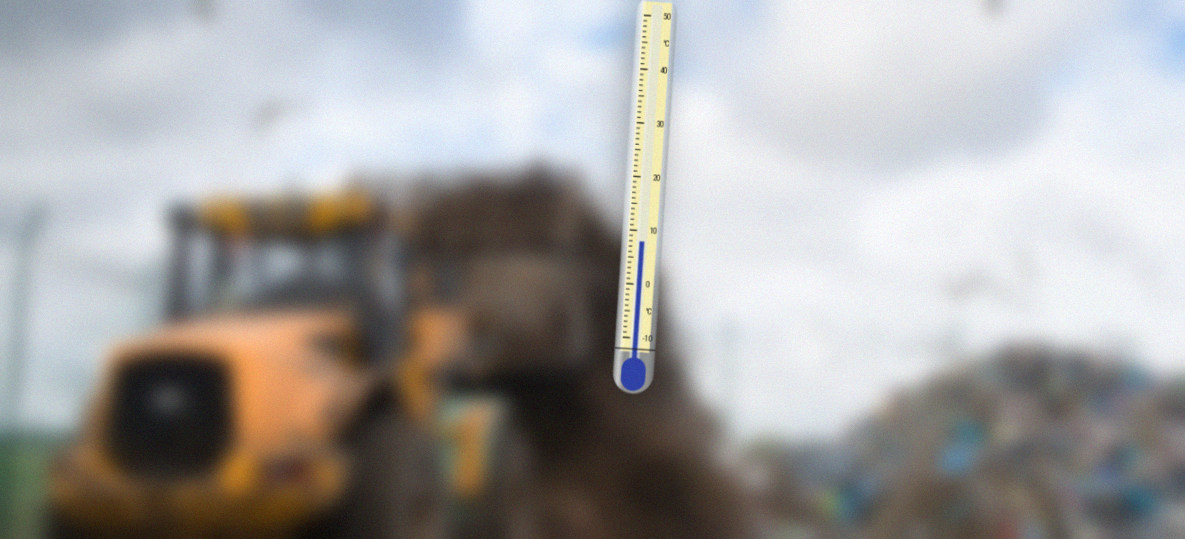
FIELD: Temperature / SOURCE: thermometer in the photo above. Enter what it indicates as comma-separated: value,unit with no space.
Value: 8,°C
